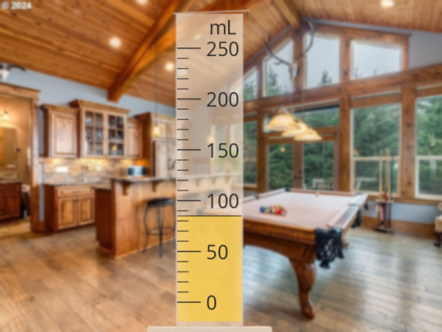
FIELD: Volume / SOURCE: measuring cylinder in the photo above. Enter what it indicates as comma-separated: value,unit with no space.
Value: 85,mL
